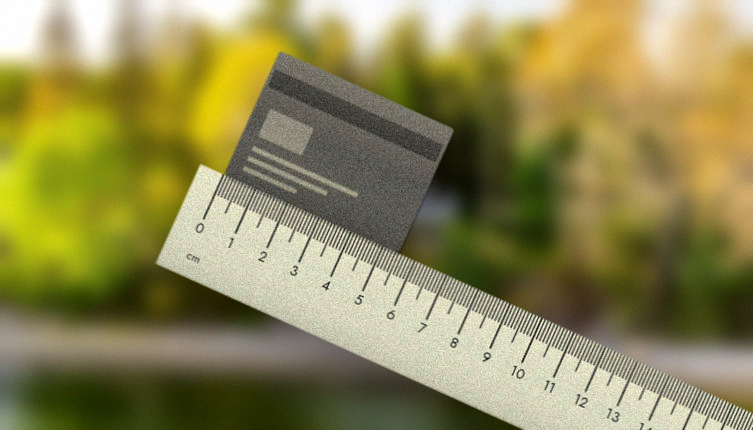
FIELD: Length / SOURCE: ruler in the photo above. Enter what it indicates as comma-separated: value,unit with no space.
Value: 5.5,cm
